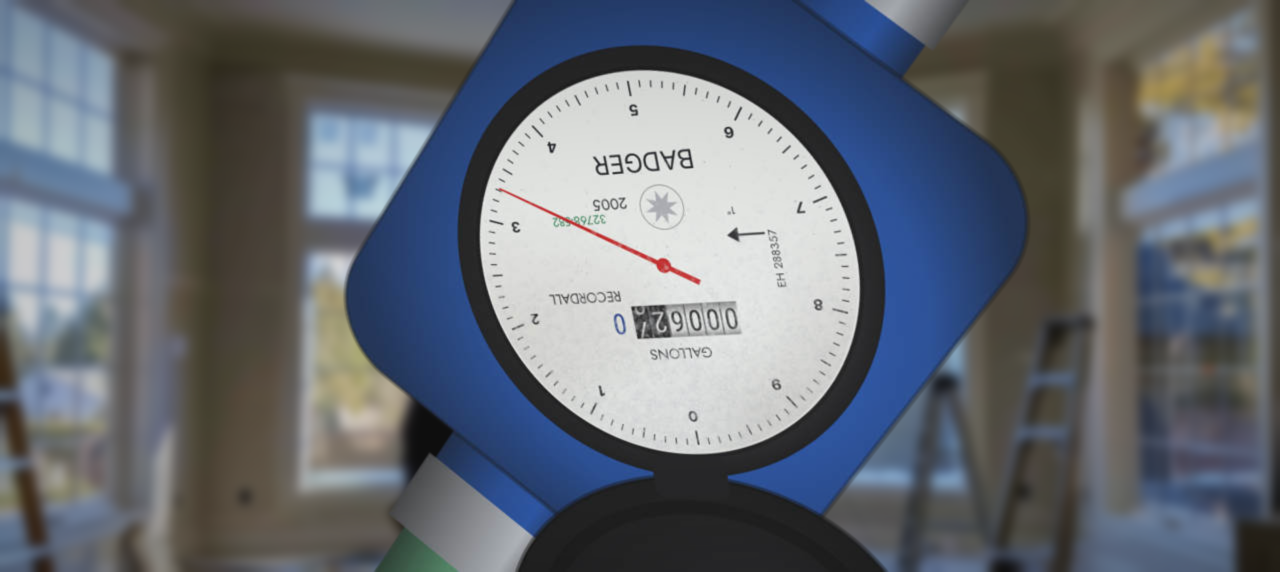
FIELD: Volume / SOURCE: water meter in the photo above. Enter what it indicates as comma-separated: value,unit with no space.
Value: 6273.3,gal
